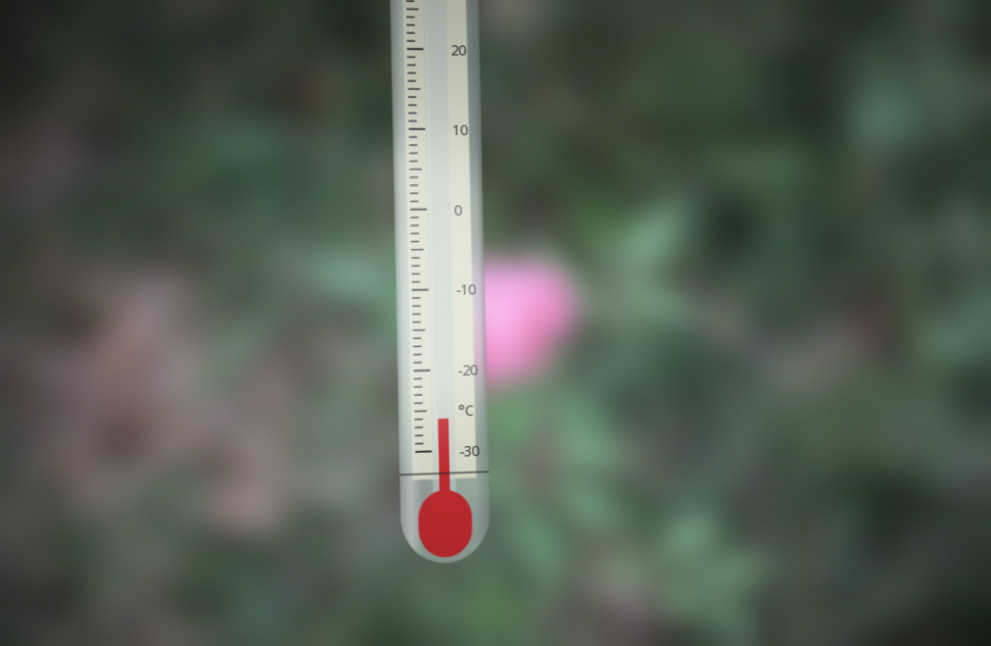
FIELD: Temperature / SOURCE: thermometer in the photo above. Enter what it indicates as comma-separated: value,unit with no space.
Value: -26,°C
